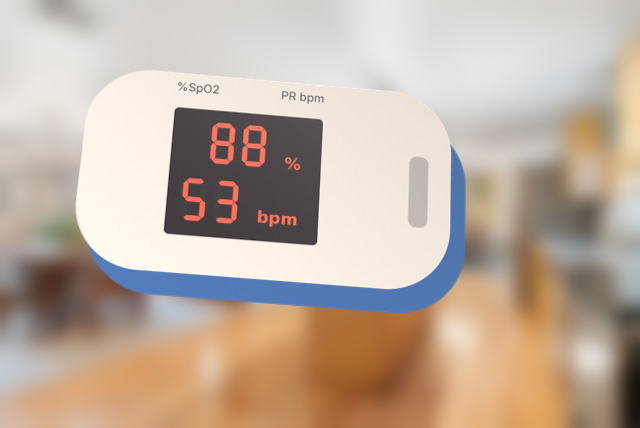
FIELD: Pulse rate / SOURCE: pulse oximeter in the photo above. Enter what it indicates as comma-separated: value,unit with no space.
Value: 53,bpm
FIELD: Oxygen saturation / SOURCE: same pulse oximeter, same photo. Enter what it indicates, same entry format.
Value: 88,%
